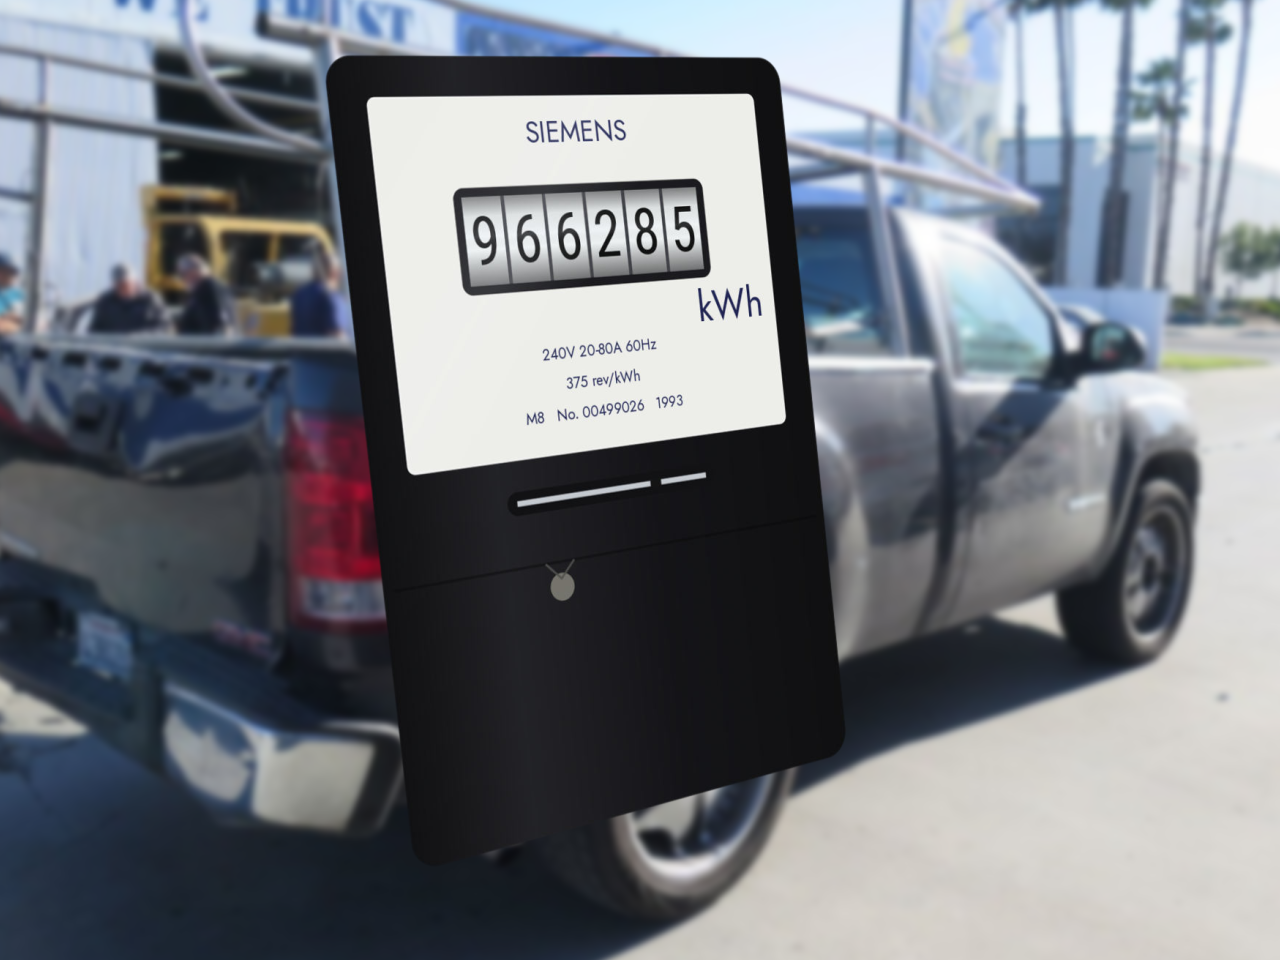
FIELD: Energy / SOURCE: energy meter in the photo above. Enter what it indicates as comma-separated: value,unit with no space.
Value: 966285,kWh
